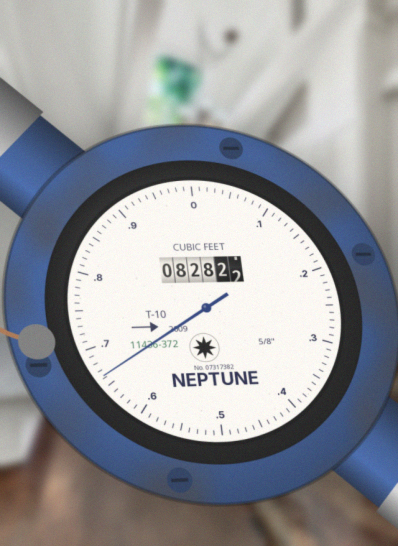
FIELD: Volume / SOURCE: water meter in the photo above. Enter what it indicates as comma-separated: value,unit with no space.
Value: 82821.66,ft³
